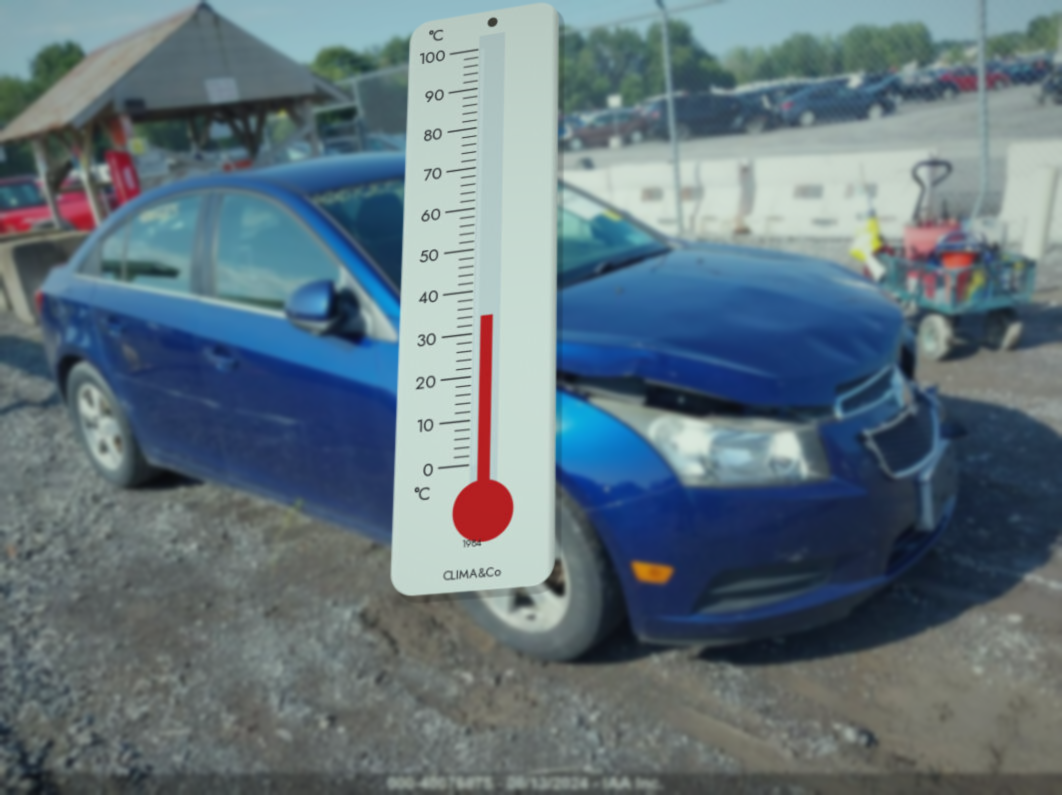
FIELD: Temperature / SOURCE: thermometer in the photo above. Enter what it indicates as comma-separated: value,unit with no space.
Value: 34,°C
